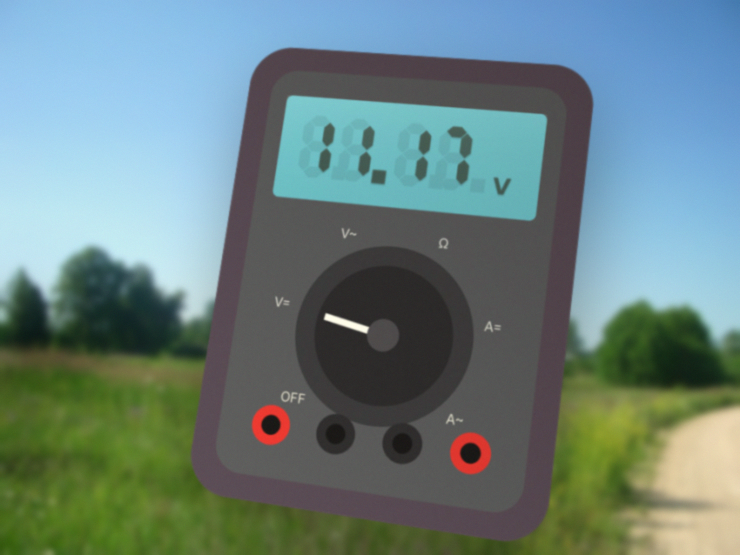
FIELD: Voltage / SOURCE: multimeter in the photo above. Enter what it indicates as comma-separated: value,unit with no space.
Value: 11.17,V
